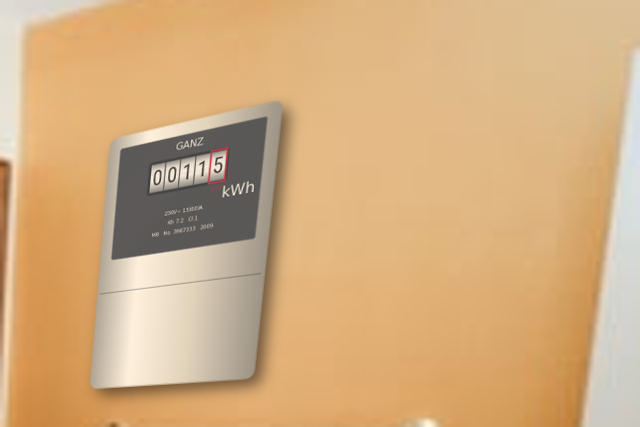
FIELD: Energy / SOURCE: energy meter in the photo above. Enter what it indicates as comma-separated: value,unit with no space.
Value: 11.5,kWh
